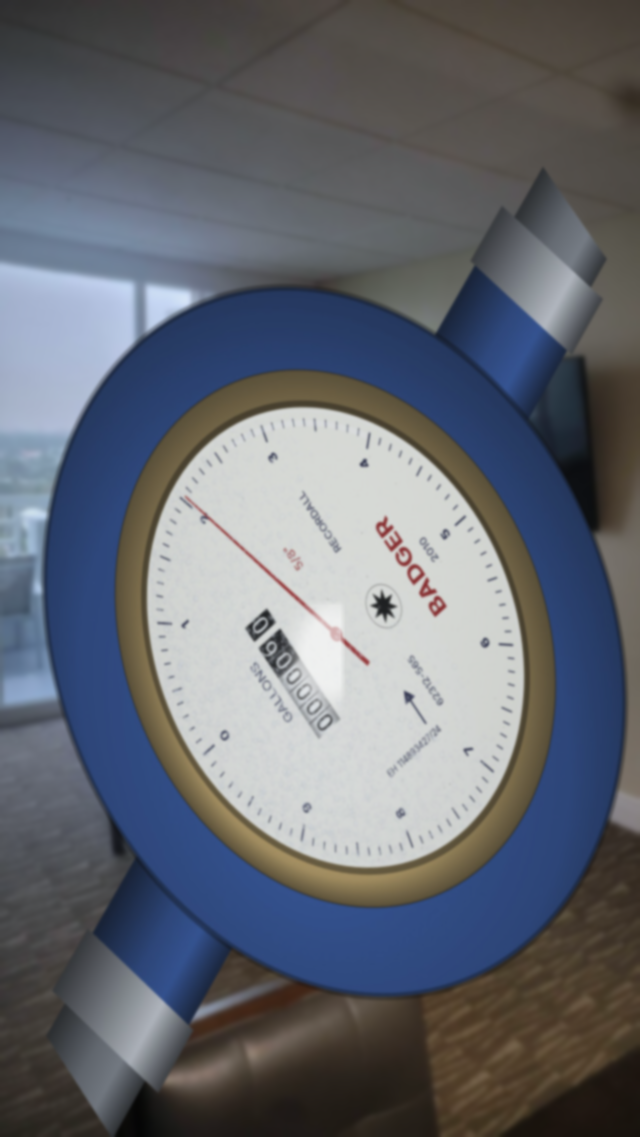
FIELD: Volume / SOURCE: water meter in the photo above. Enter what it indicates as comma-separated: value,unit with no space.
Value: 62.0,gal
